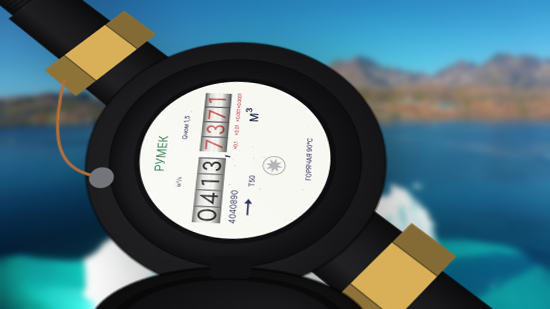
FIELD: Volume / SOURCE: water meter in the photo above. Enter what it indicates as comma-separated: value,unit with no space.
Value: 413.7371,m³
